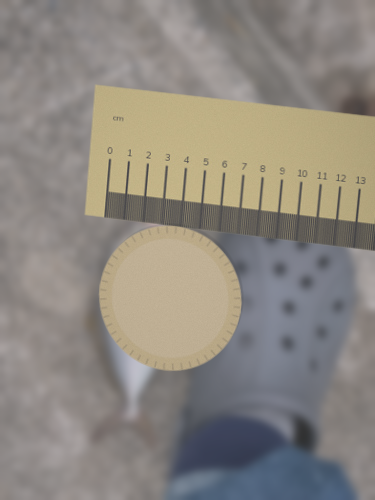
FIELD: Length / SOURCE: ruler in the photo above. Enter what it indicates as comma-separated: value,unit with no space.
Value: 7.5,cm
